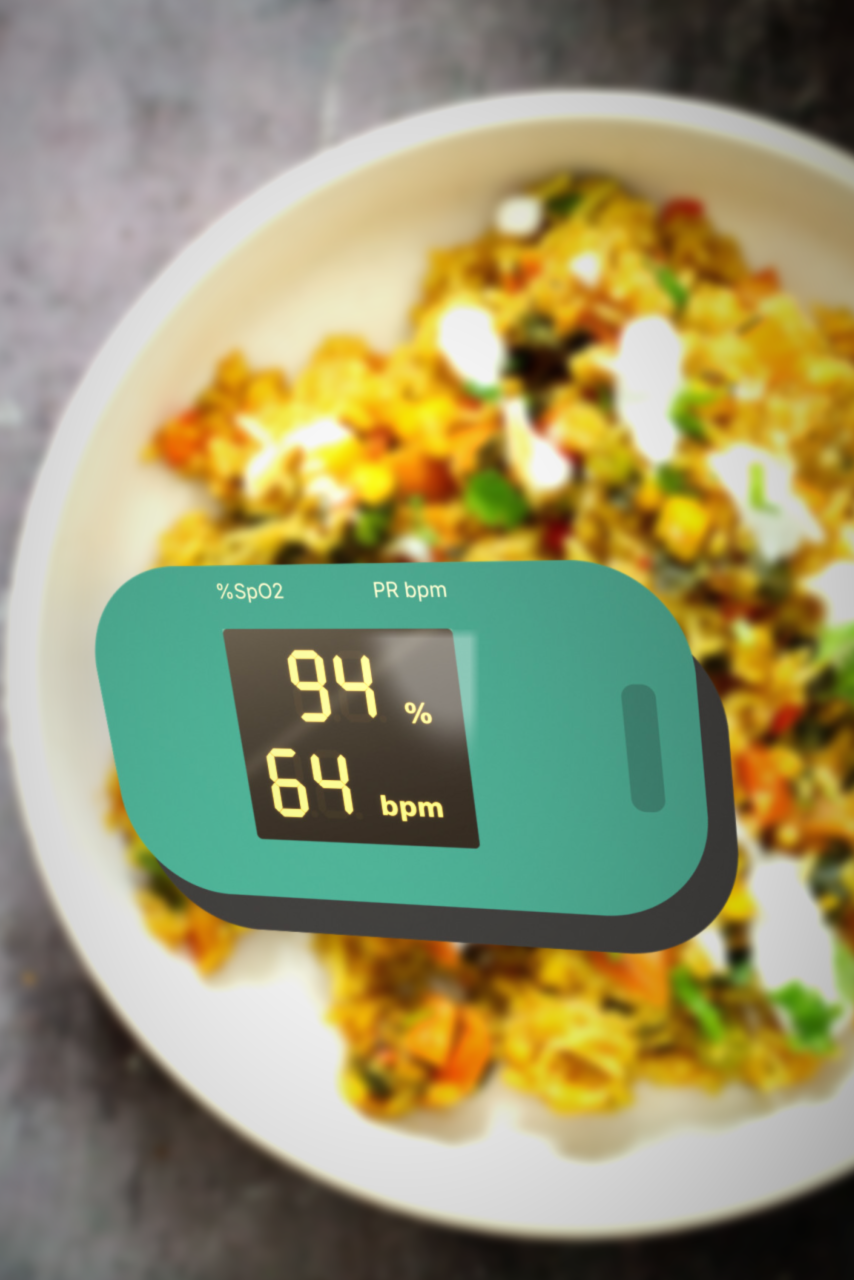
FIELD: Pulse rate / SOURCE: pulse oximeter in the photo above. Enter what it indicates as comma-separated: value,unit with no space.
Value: 64,bpm
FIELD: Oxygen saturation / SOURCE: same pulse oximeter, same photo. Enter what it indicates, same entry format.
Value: 94,%
